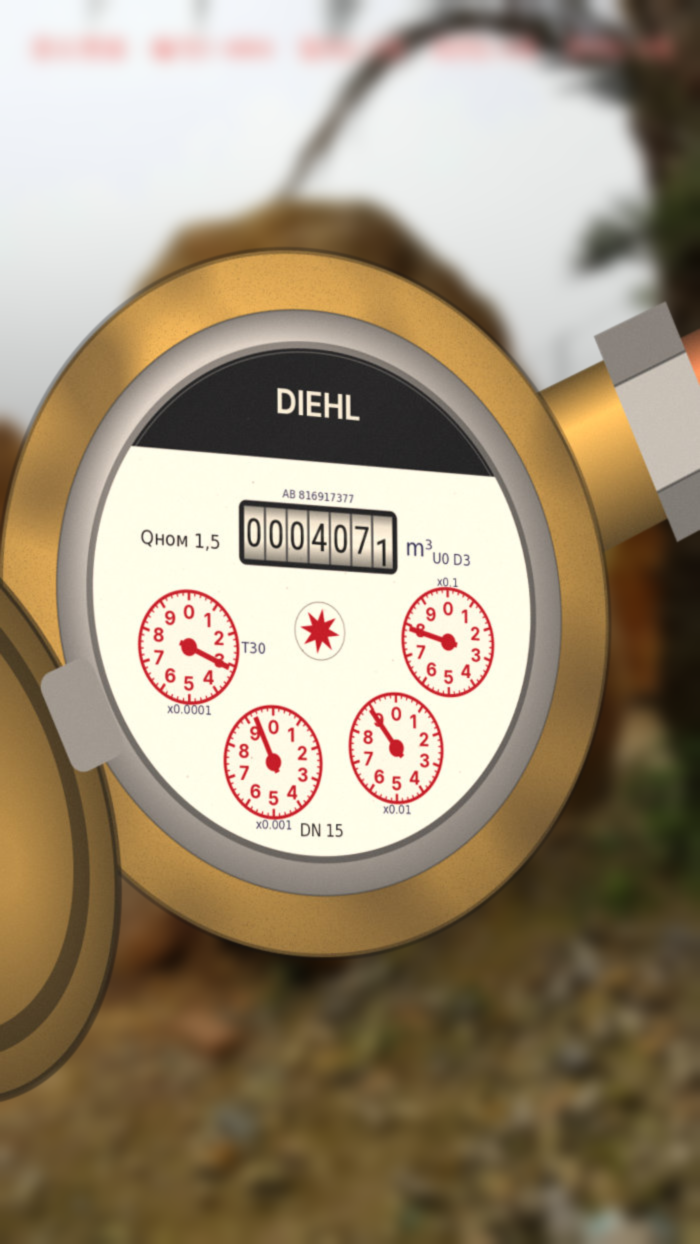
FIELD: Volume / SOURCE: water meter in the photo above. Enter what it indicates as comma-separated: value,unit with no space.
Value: 4070.7893,m³
